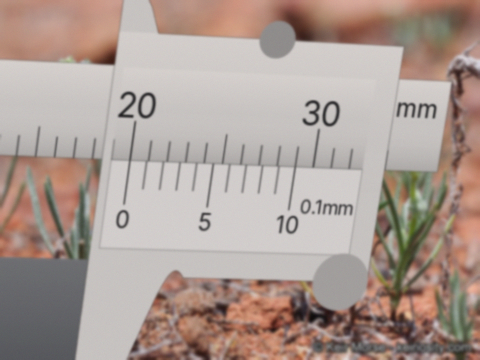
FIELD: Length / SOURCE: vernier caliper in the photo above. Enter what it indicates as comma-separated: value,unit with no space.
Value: 20.0,mm
